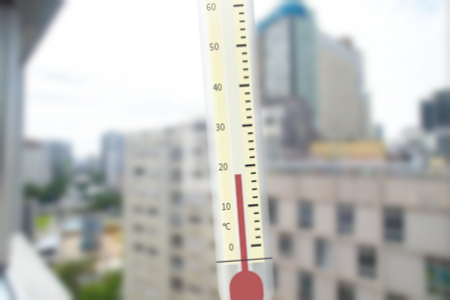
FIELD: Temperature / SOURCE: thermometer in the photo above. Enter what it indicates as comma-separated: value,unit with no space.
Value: 18,°C
